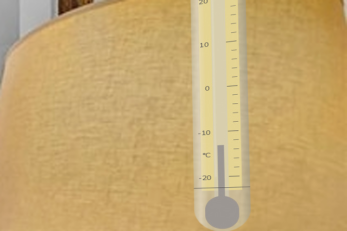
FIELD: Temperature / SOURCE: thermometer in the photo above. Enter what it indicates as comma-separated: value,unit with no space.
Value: -13,°C
